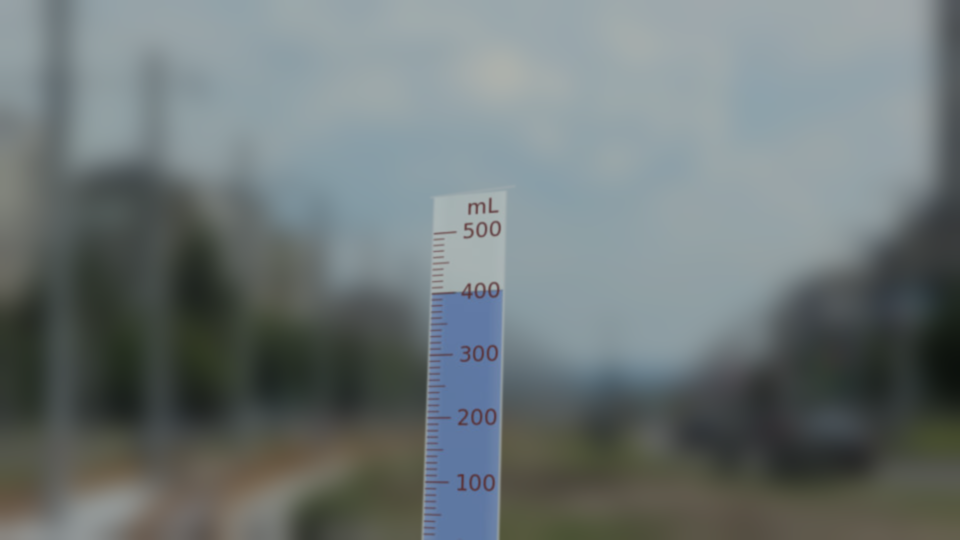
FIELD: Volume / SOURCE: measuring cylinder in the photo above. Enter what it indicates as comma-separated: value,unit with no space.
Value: 400,mL
